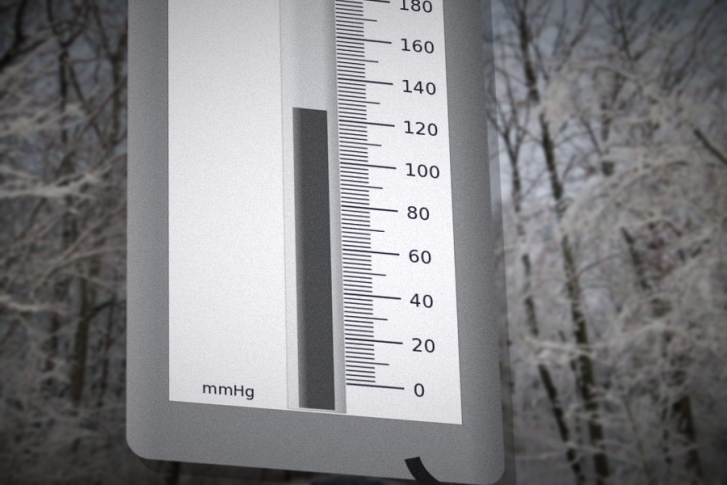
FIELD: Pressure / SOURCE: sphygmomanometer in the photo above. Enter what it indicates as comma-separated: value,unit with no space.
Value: 124,mmHg
